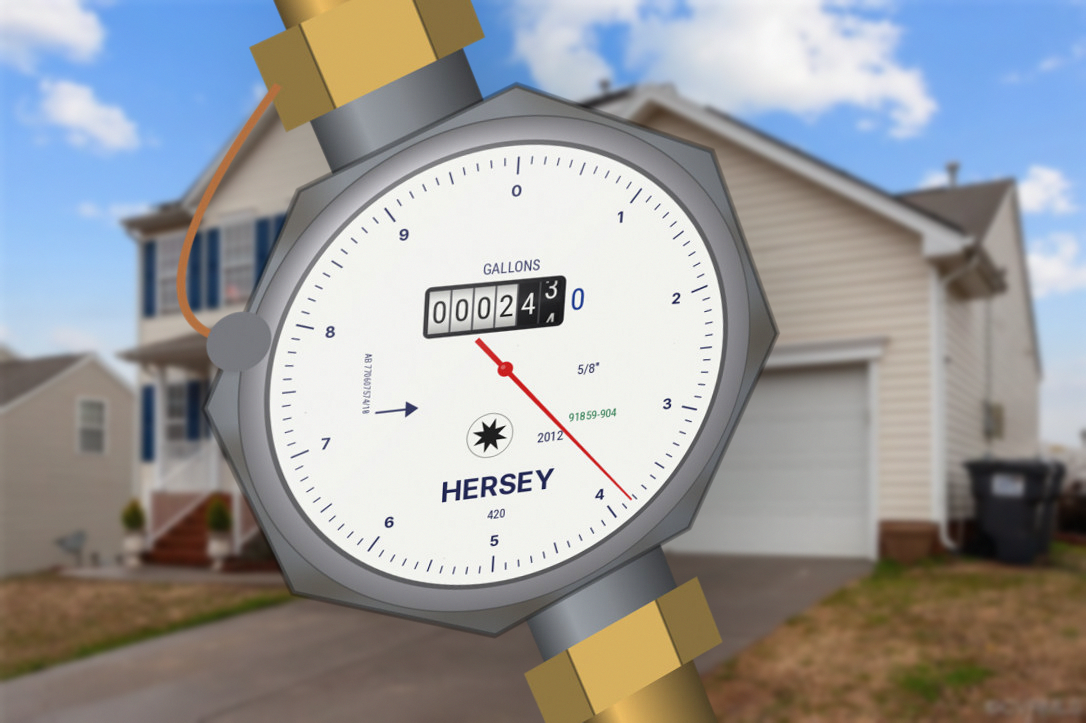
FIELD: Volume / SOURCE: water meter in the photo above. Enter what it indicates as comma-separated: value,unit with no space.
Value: 2433.8,gal
